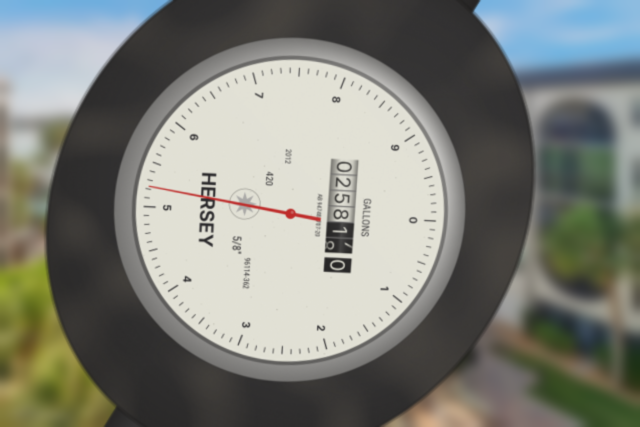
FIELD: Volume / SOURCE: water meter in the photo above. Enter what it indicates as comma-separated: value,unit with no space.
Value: 258175.2,gal
